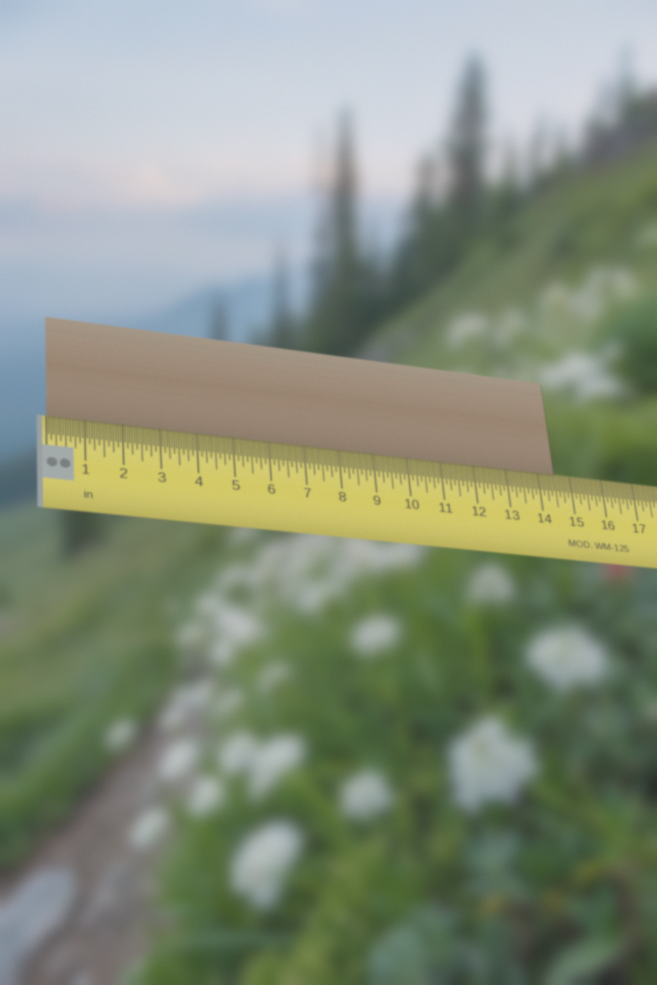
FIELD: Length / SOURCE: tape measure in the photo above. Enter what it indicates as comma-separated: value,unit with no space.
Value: 14.5,in
